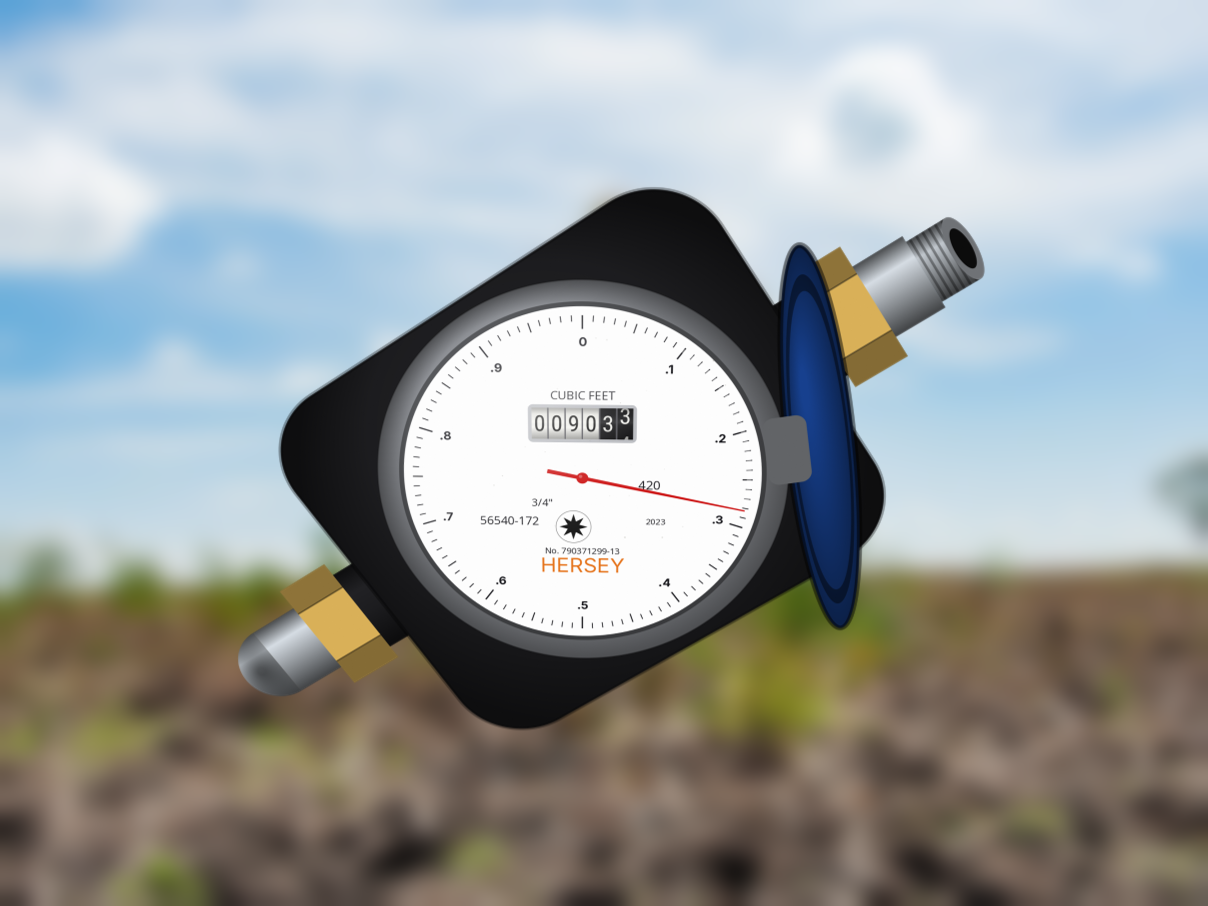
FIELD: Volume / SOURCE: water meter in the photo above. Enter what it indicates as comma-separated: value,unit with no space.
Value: 9033.28,ft³
